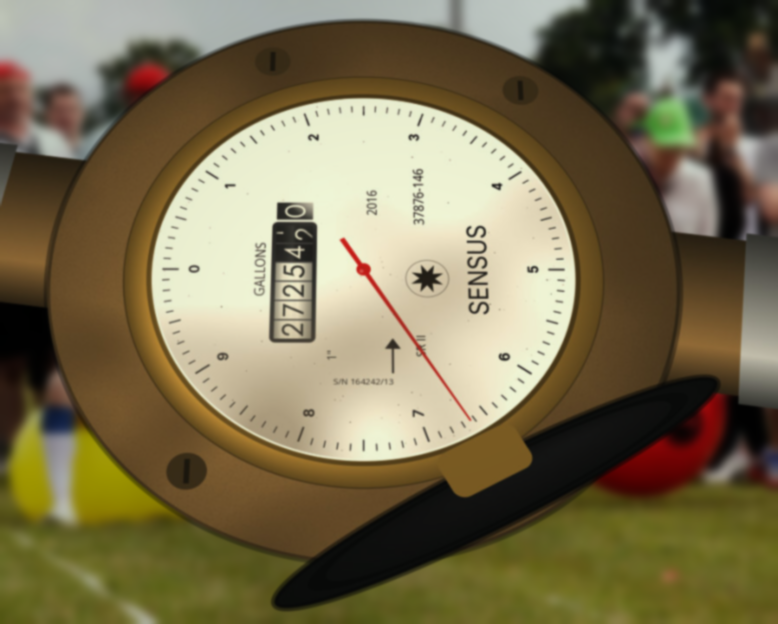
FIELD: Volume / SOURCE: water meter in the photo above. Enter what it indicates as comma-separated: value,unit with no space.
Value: 2725416.6,gal
